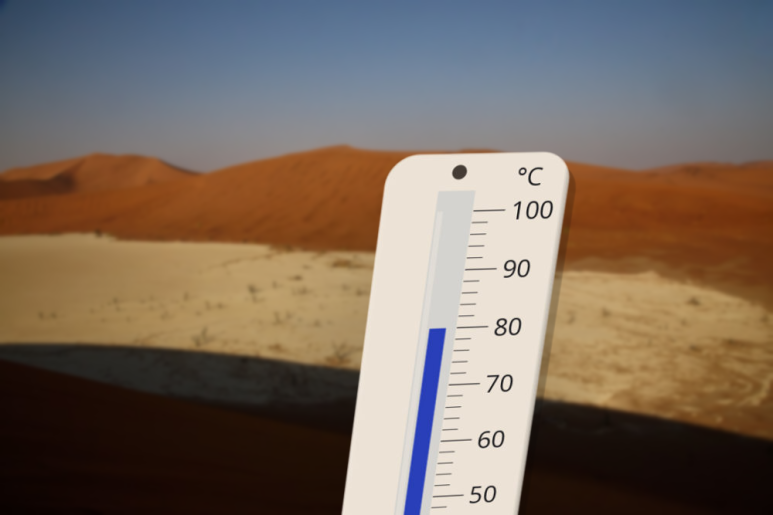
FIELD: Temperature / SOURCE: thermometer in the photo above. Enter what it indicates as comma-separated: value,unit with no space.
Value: 80,°C
